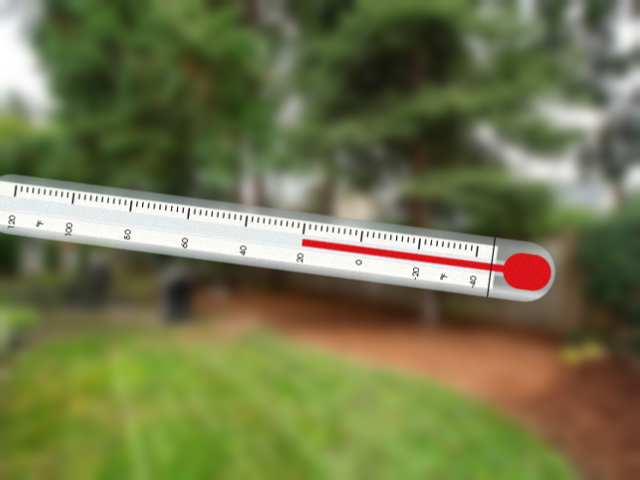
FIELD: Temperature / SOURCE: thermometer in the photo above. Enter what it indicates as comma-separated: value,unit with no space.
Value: 20,°F
